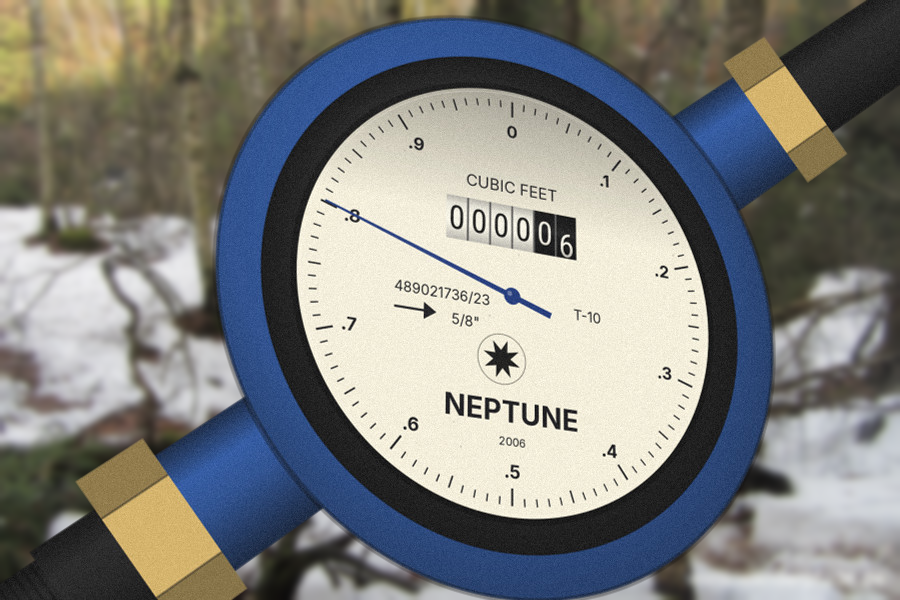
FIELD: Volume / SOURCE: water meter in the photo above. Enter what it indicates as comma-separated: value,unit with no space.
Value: 5.80,ft³
